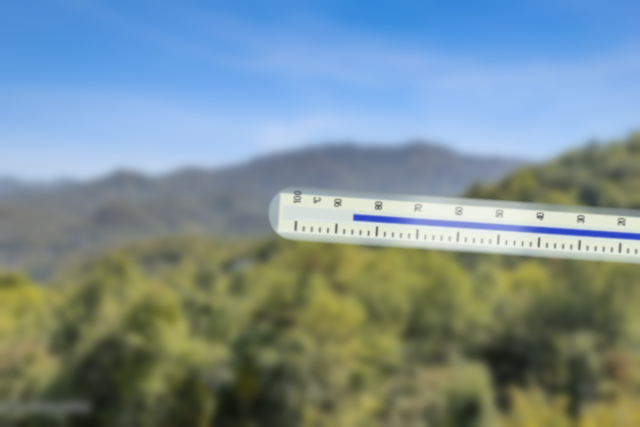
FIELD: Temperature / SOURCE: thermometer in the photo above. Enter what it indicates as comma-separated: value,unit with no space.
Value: 86,°C
